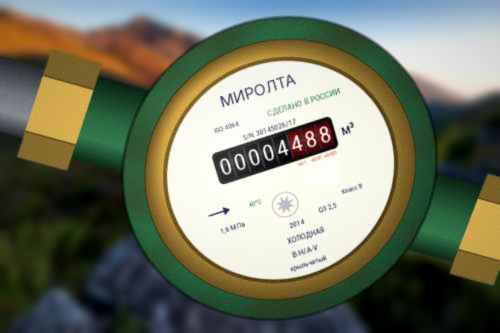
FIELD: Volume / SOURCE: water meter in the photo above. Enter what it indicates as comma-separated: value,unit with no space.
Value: 4.488,m³
